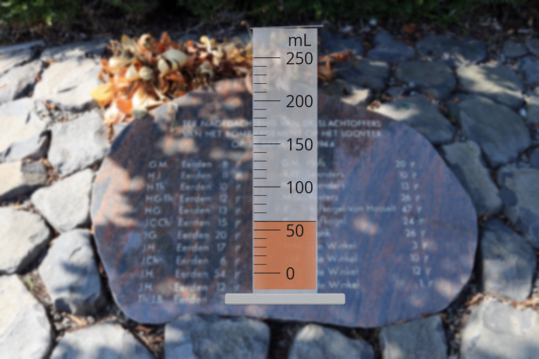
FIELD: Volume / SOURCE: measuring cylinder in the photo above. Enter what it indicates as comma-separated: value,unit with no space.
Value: 60,mL
